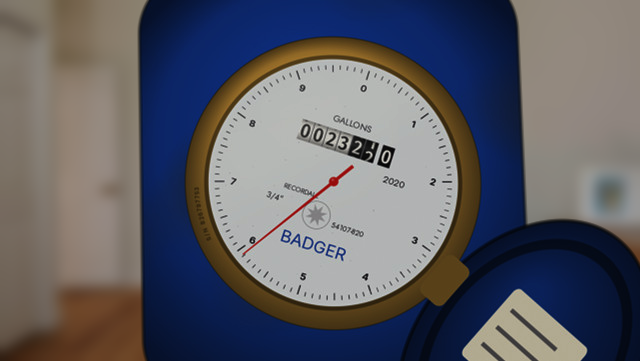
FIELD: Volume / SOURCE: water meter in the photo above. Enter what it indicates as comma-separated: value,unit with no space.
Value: 23215.9,gal
